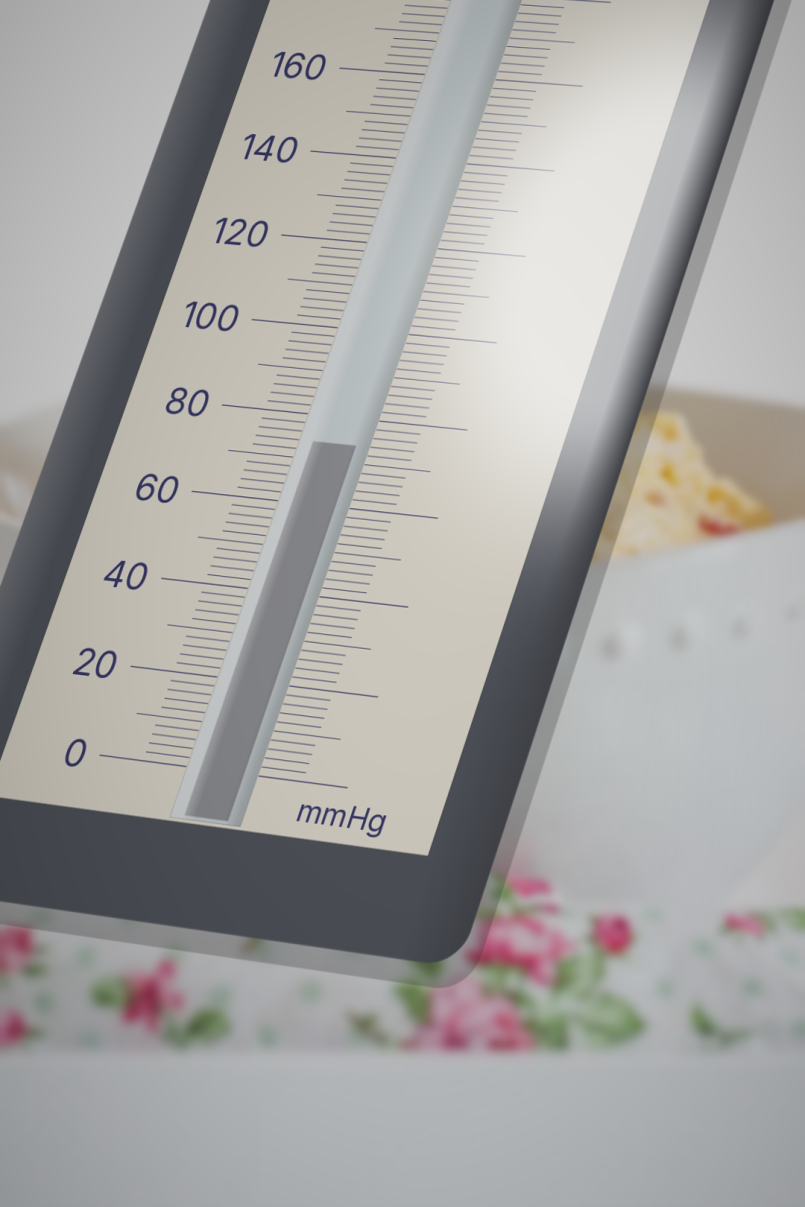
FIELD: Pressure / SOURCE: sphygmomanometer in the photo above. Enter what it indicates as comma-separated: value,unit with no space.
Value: 74,mmHg
